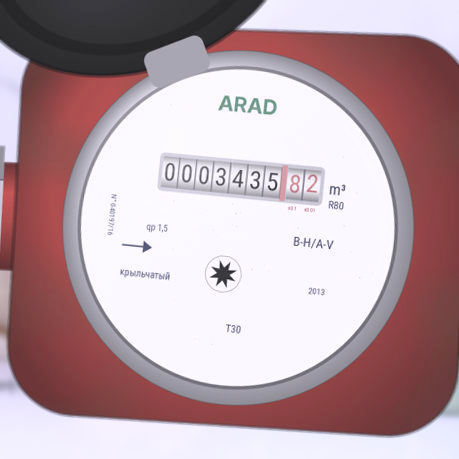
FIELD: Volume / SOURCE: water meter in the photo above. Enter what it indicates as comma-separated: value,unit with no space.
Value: 3435.82,m³
